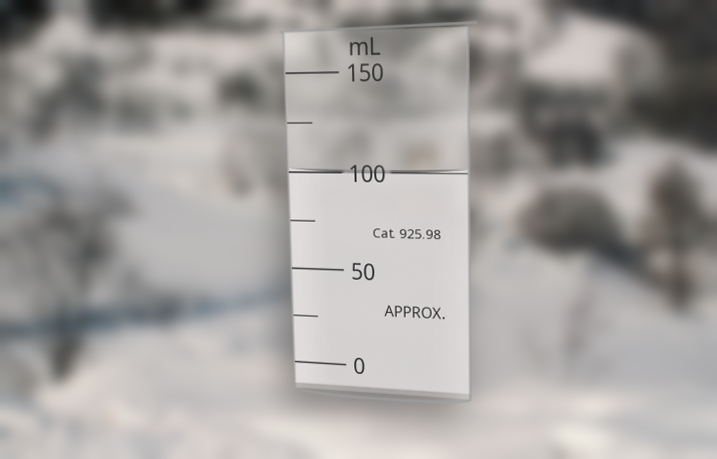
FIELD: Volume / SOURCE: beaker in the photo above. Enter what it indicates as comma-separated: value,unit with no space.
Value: 100,mL
